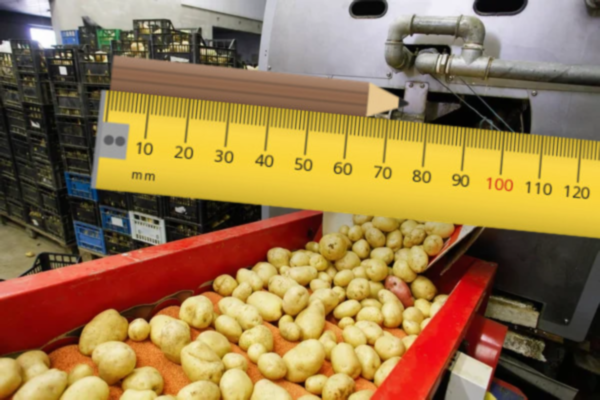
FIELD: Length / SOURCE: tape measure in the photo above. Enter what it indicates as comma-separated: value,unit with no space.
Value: 75,mm
